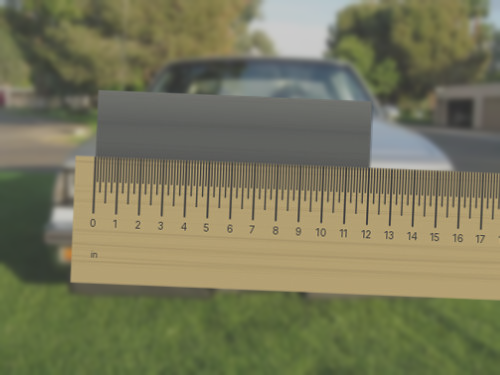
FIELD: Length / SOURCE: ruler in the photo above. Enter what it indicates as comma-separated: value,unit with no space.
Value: 12,in
